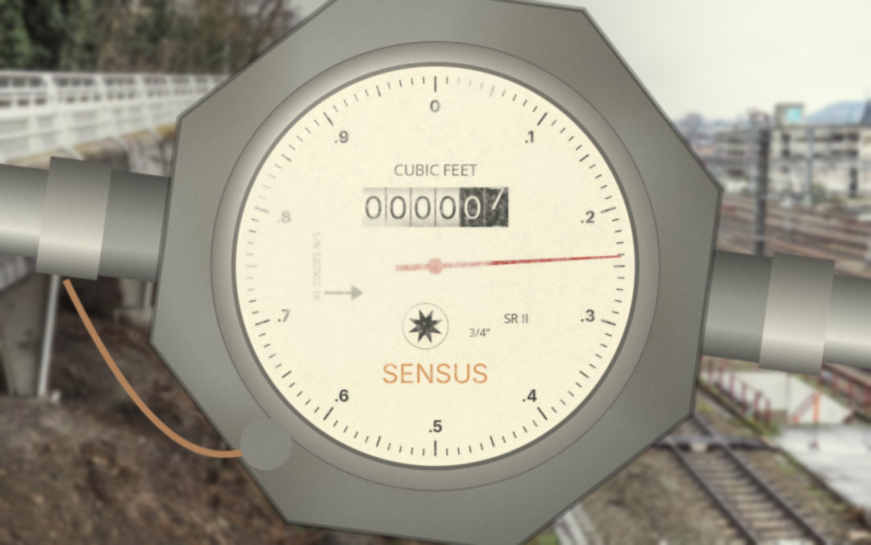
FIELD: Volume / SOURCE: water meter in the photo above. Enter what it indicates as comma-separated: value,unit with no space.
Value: 7.24,ft³
